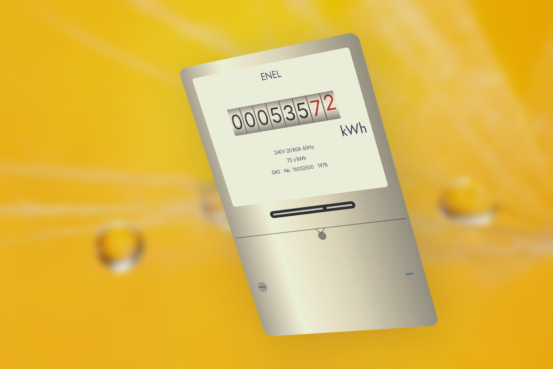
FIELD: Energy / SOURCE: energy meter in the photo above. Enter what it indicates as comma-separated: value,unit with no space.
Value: 535.72,kWh
